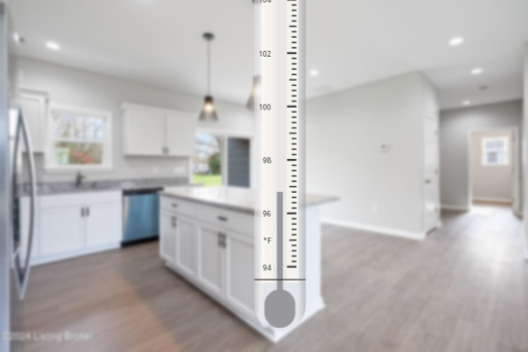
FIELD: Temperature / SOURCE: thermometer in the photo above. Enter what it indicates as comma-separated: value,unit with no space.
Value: 96.8,°F
